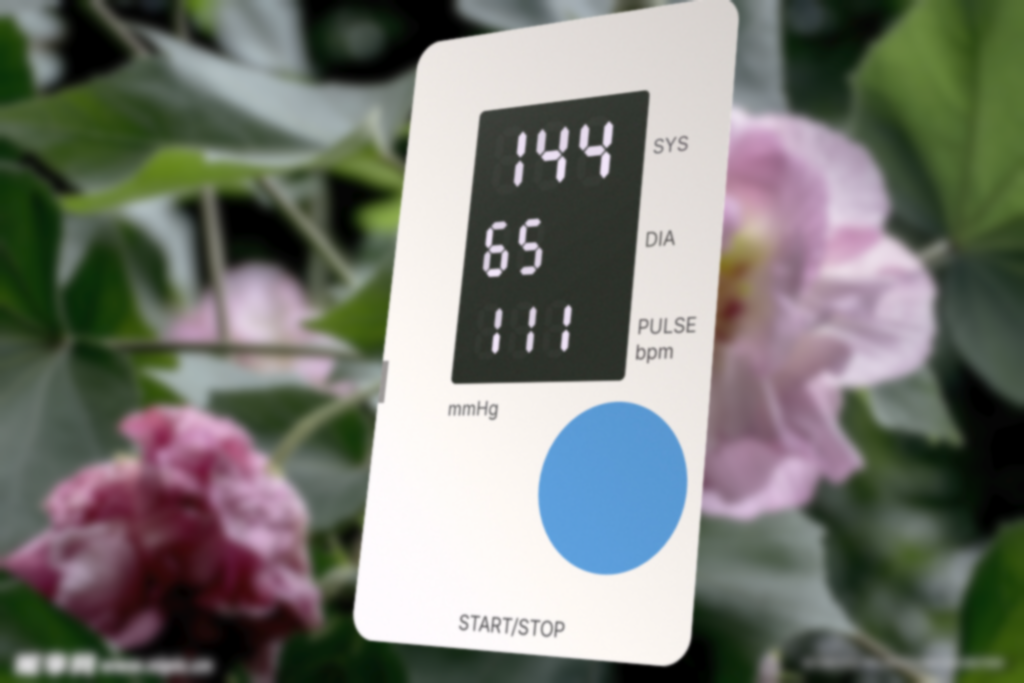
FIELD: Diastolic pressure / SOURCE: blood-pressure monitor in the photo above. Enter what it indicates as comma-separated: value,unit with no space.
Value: 65,mmHg
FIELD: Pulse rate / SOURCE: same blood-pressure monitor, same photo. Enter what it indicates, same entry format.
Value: 111,bpm
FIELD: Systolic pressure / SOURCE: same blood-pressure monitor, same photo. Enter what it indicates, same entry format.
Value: 144,mmHg
